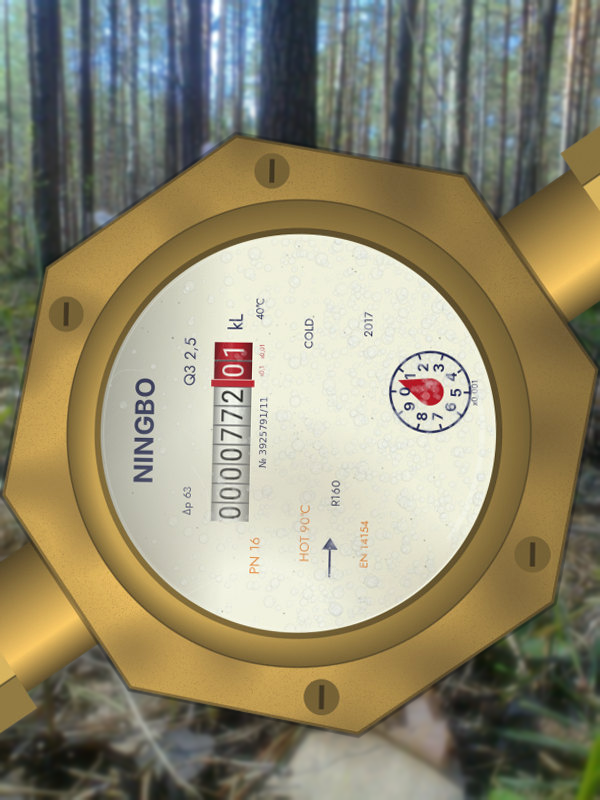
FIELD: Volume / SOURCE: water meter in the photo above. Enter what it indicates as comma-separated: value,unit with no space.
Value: 772.010,kL
